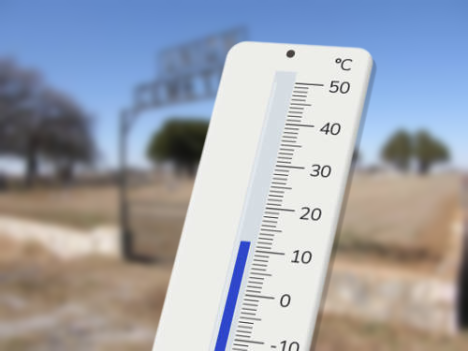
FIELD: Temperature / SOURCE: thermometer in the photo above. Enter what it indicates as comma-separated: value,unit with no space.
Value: 12,°C
